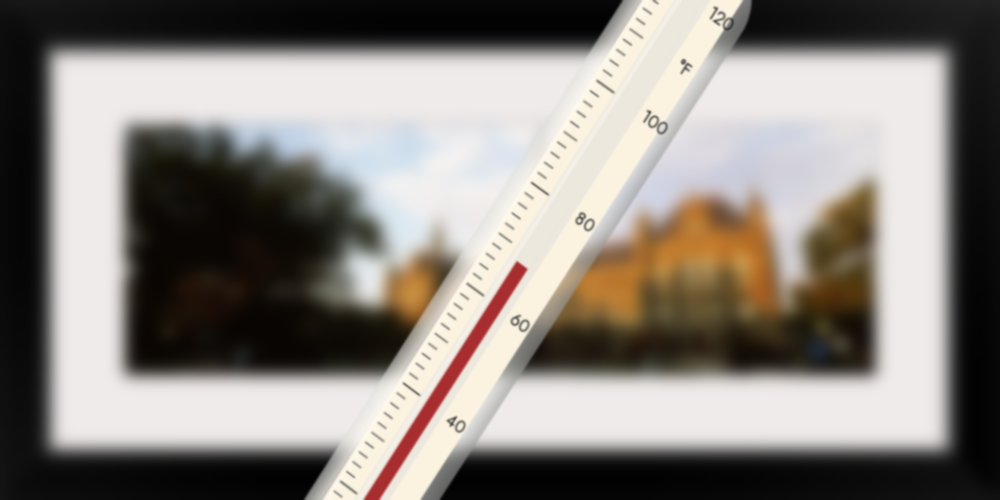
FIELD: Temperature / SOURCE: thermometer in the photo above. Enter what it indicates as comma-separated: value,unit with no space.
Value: 68,°F
